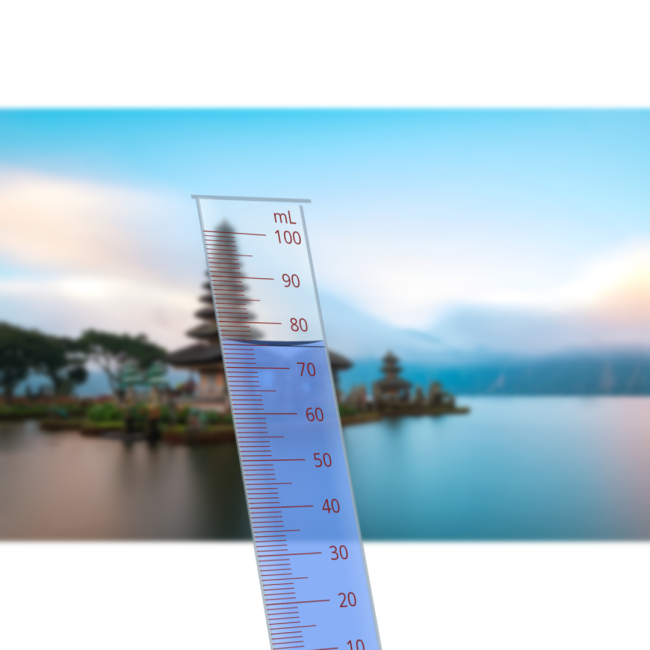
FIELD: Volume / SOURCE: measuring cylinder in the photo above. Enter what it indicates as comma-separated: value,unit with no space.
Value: 75,mL
